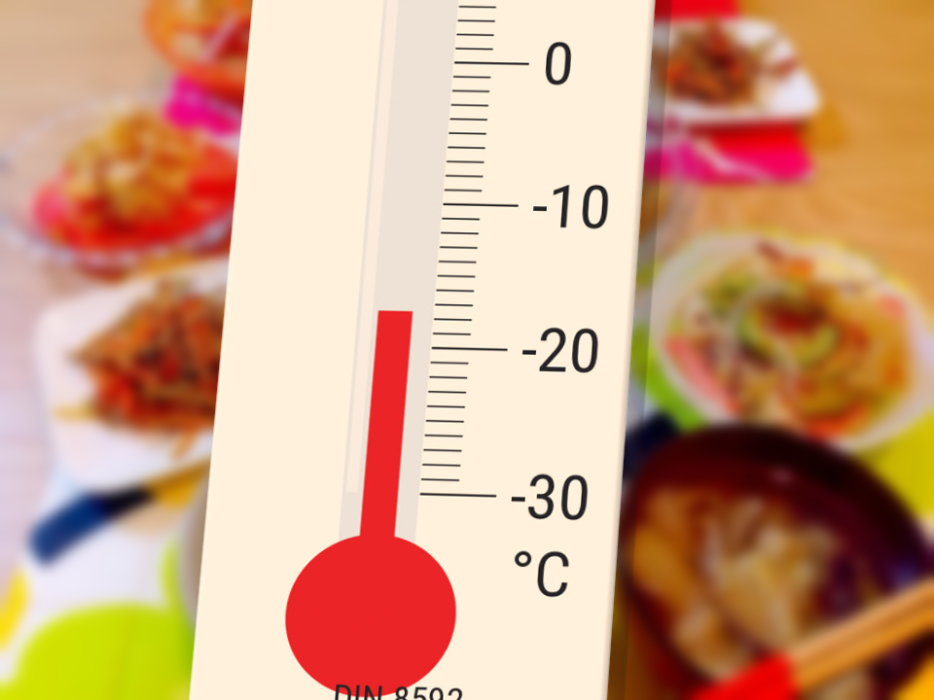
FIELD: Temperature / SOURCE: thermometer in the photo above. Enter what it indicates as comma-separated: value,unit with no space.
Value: -17.5,°C
